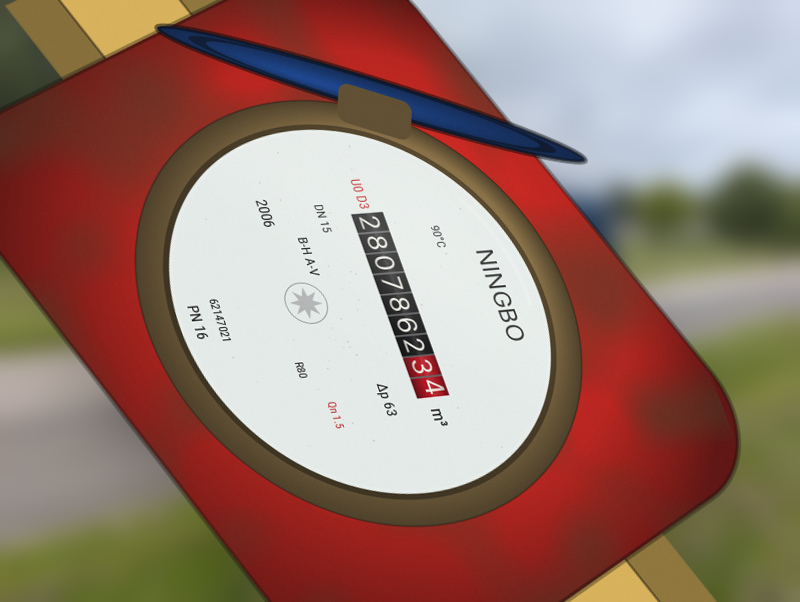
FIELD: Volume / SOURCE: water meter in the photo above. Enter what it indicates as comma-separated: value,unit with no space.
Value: 2807862.34,m³
